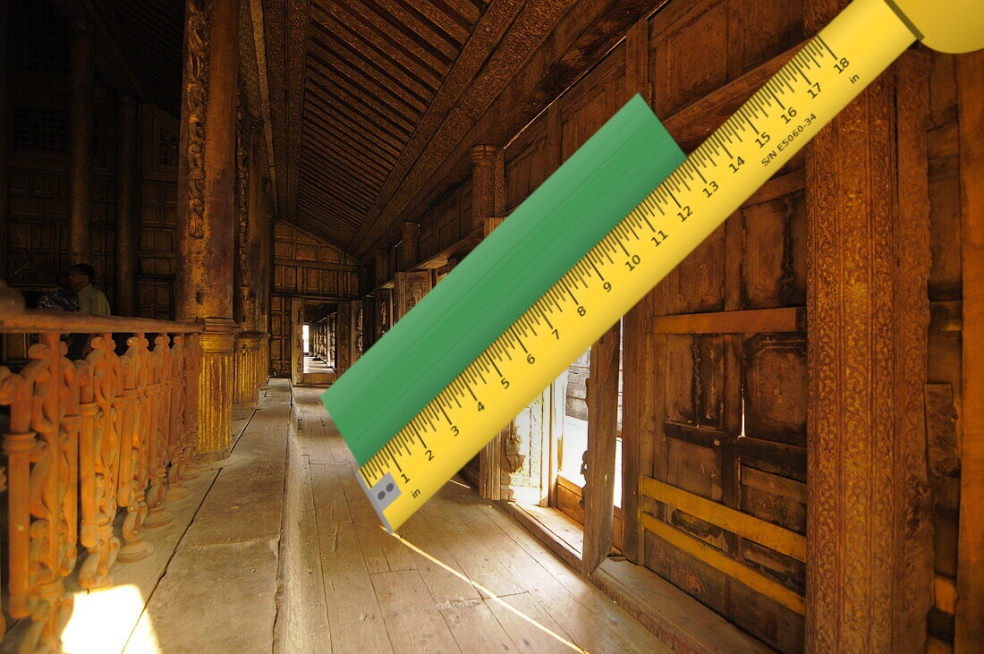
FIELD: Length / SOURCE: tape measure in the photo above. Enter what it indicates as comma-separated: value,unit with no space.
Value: 13,in
